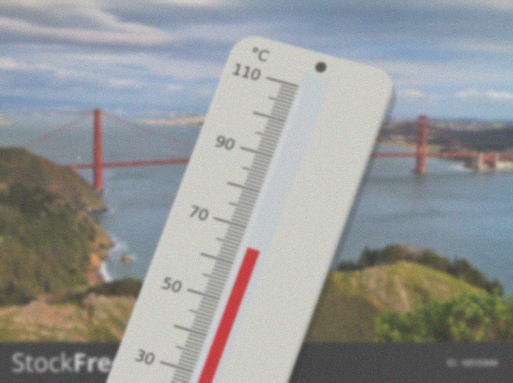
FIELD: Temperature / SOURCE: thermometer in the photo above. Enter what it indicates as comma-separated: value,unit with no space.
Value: 65,°C
